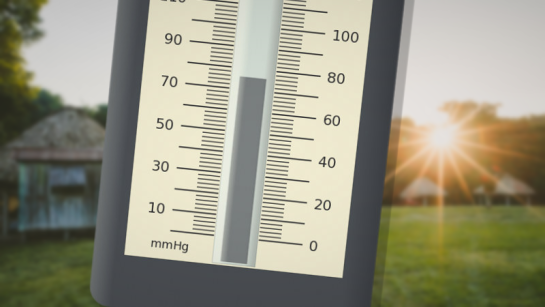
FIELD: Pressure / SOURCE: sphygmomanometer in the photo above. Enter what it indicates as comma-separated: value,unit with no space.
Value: 76,mmHg
